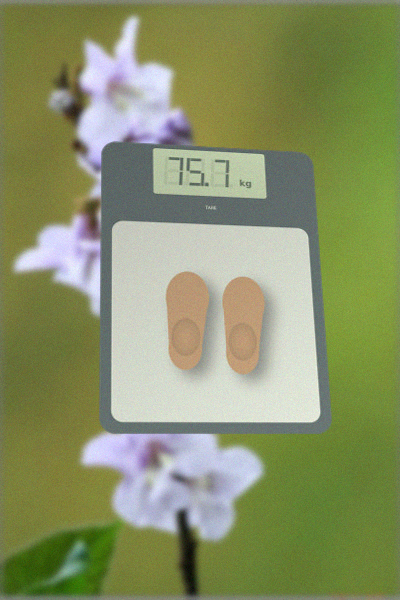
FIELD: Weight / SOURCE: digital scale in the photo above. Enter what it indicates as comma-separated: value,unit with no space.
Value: 75.7,kg
